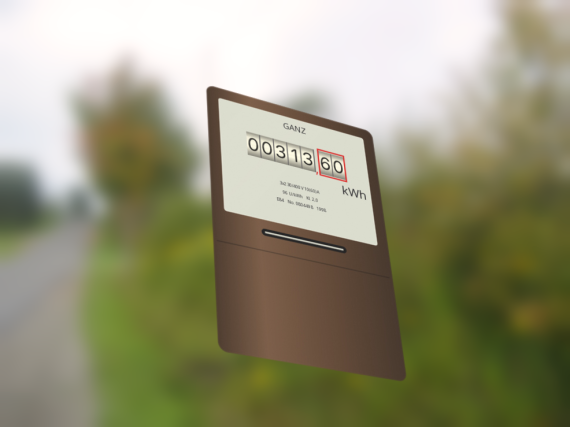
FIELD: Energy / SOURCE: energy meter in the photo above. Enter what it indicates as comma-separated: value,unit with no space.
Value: 313.60,kWh
